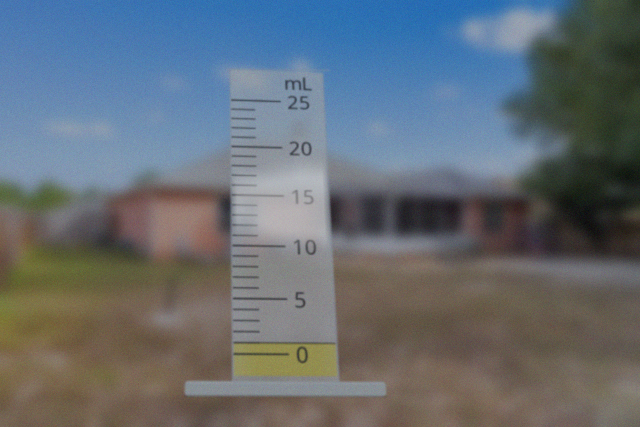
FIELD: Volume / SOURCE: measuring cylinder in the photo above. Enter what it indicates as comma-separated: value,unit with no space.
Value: 1,mL
